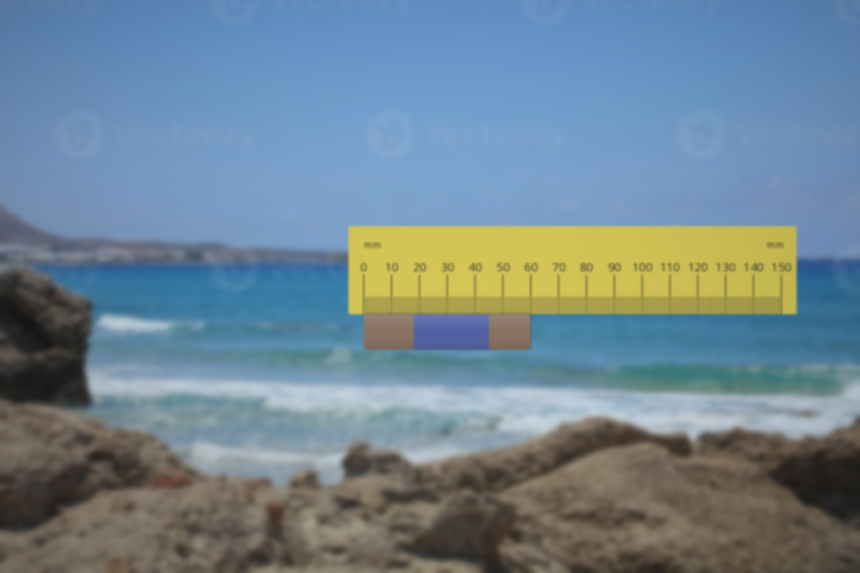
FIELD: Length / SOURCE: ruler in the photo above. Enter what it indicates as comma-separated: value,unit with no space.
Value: 60,mm
